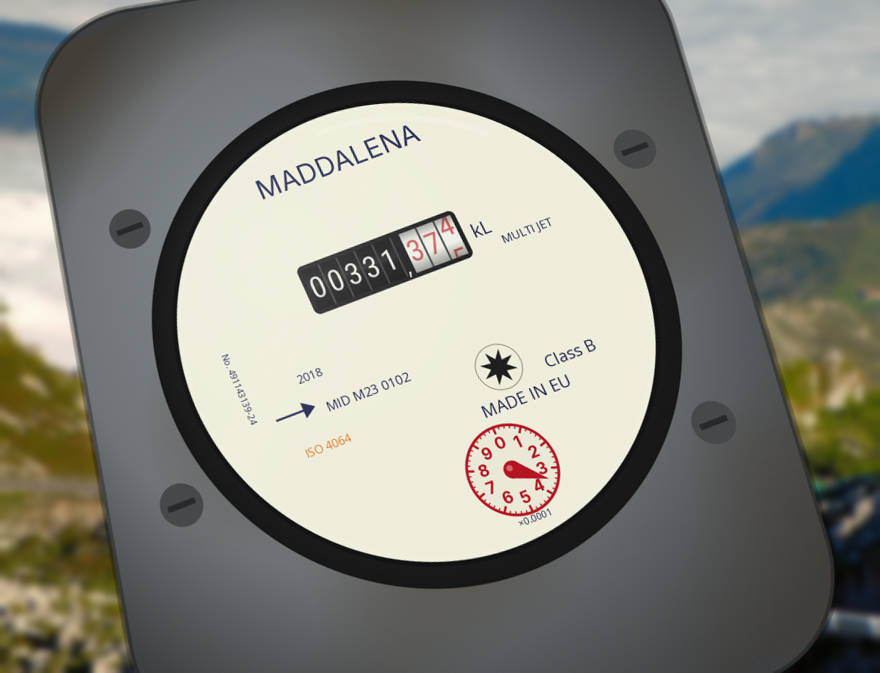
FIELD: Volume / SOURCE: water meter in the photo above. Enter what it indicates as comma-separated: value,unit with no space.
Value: 331.3743,kL
